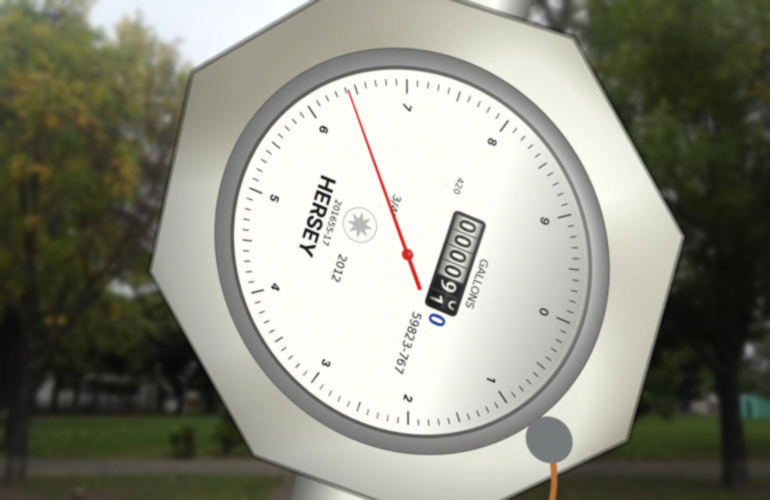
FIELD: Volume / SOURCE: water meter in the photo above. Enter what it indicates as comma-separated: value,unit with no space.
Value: 906.4,gal
